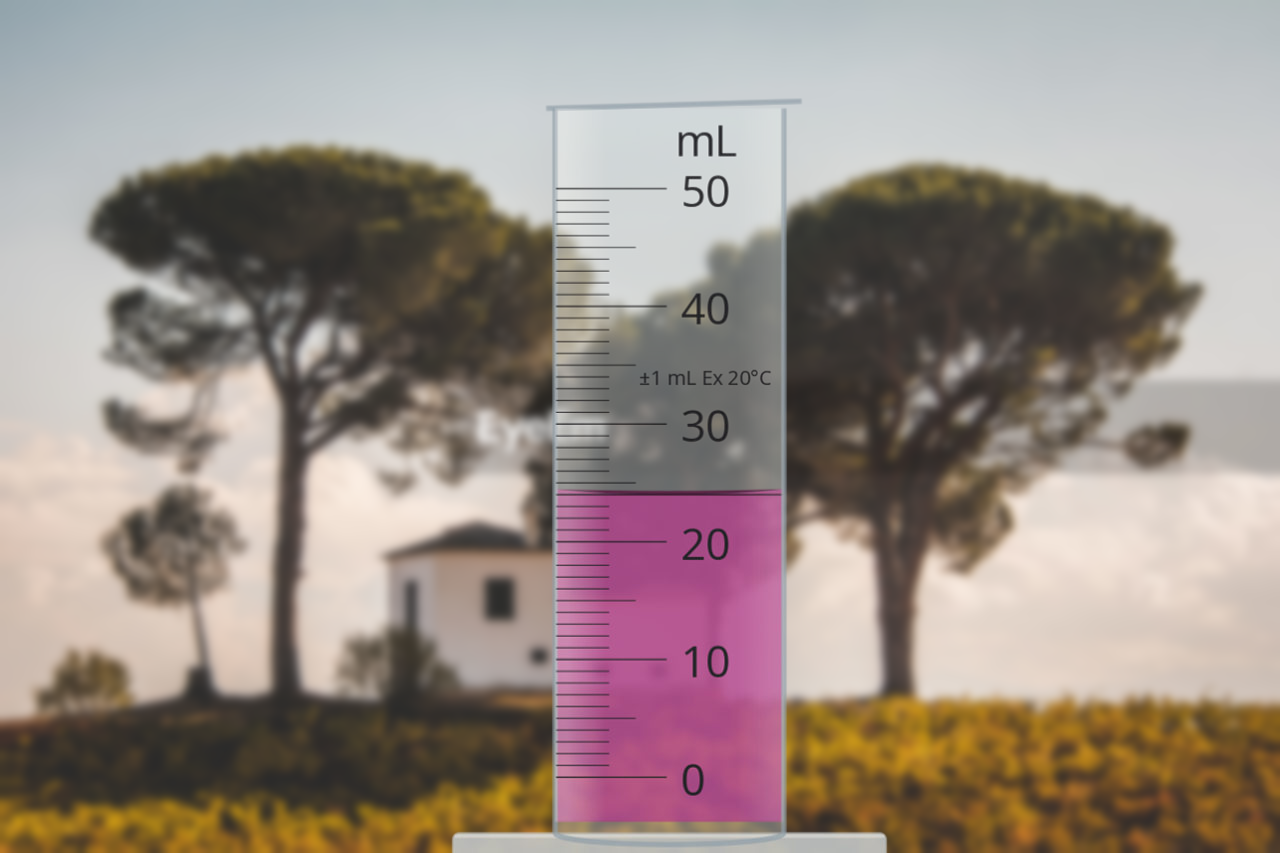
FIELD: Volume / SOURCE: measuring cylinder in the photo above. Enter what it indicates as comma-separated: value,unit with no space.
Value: 24,mL
